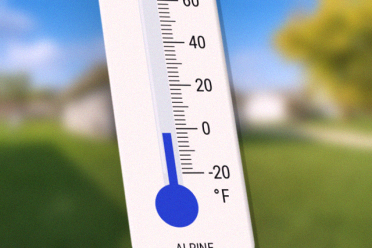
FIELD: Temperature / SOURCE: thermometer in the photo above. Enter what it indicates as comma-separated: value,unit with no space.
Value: -2,°F
